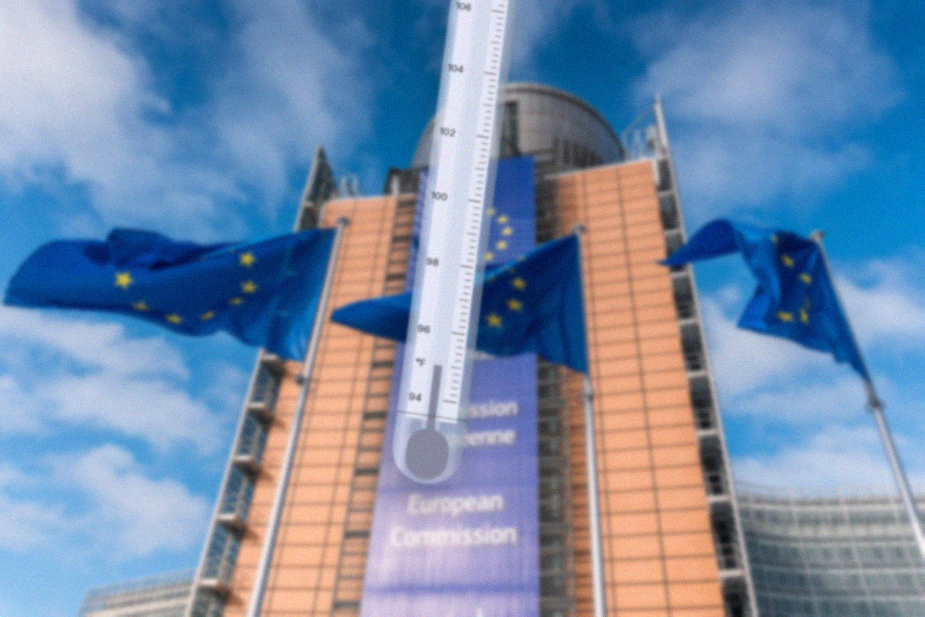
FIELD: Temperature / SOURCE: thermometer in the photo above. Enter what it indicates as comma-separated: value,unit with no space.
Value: 95,°F
